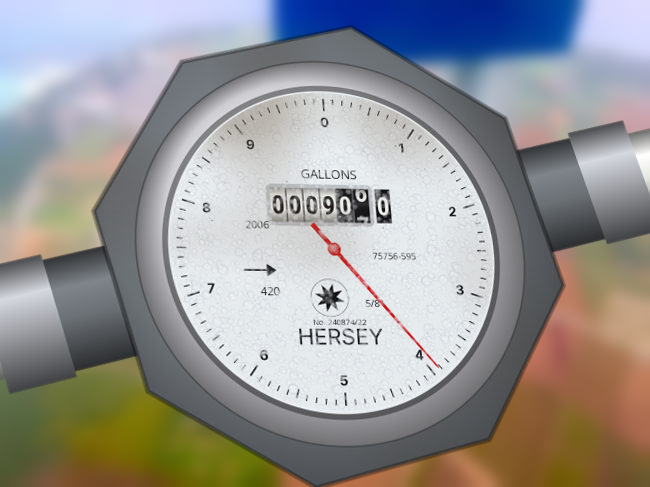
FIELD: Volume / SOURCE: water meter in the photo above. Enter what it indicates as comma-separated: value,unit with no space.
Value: 9063.9,gal
